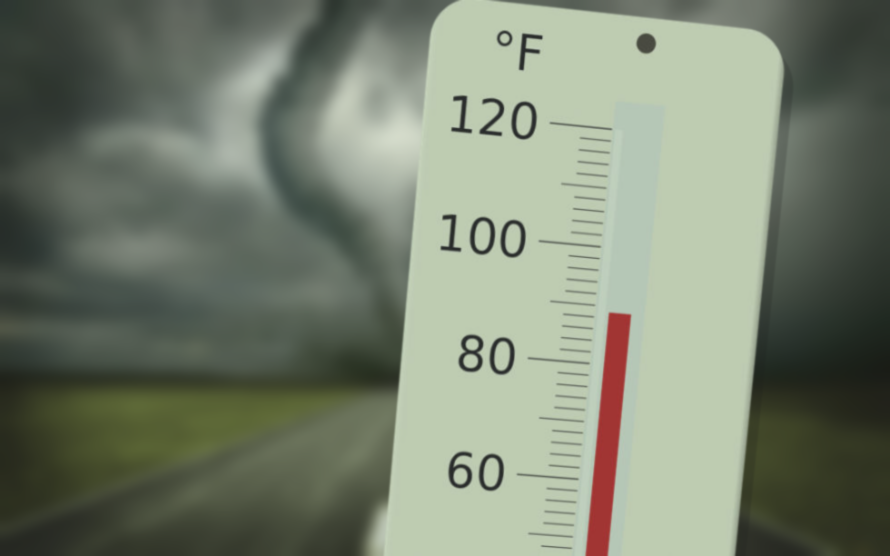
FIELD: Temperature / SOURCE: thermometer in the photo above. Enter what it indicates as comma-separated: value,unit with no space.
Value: 89,°F
